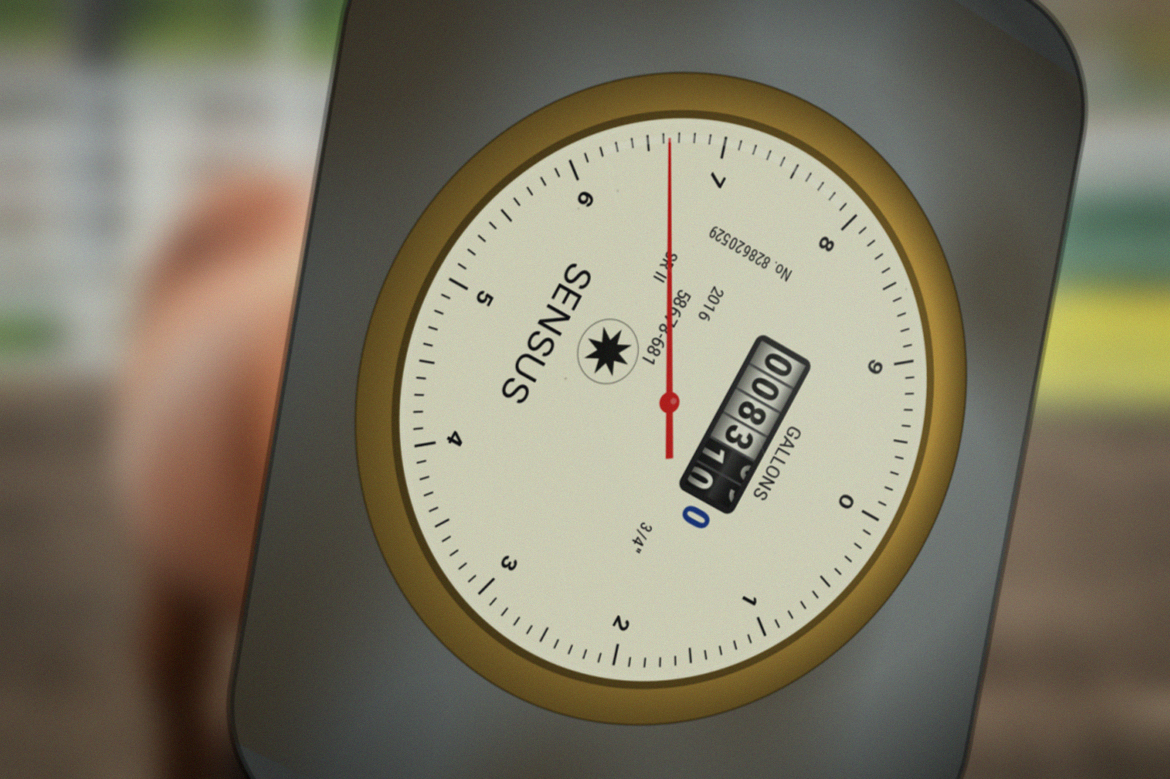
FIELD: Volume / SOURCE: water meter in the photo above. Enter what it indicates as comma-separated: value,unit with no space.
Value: 83096.6,gal
